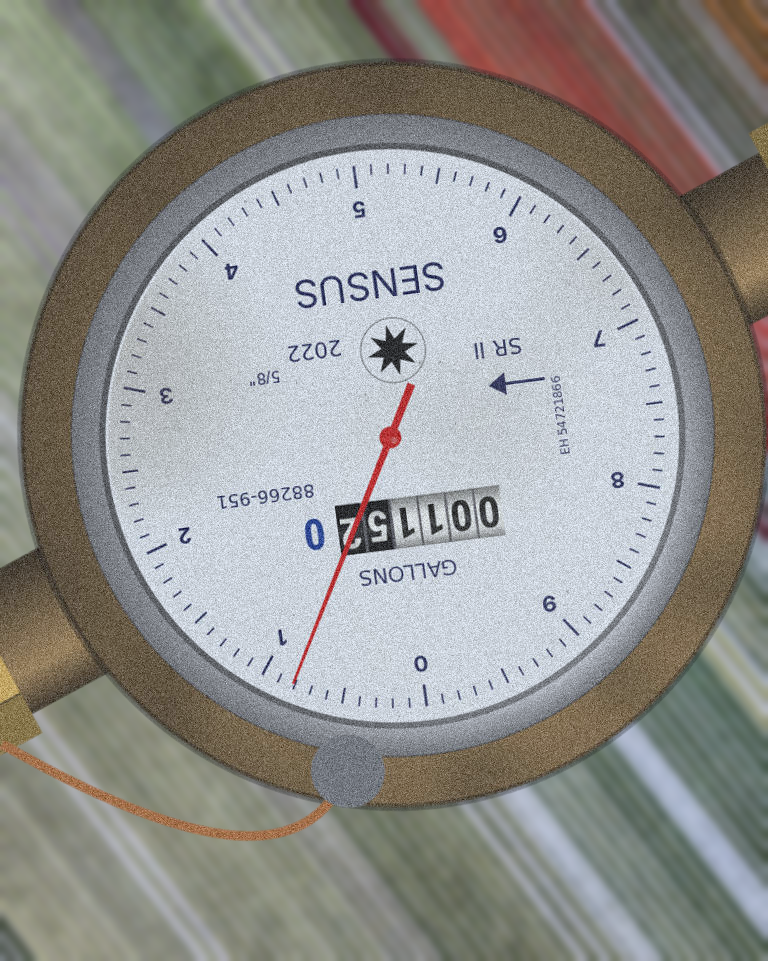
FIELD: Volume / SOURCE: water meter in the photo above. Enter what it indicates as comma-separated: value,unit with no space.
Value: 11520.8,gal
